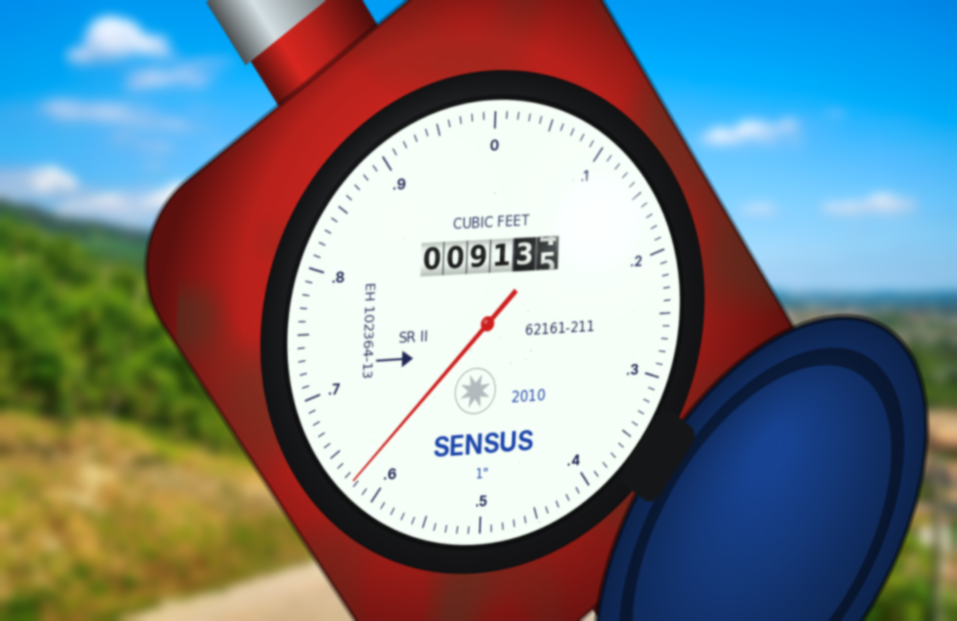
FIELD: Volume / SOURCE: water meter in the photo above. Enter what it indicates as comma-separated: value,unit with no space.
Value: 9134.62,ft³
